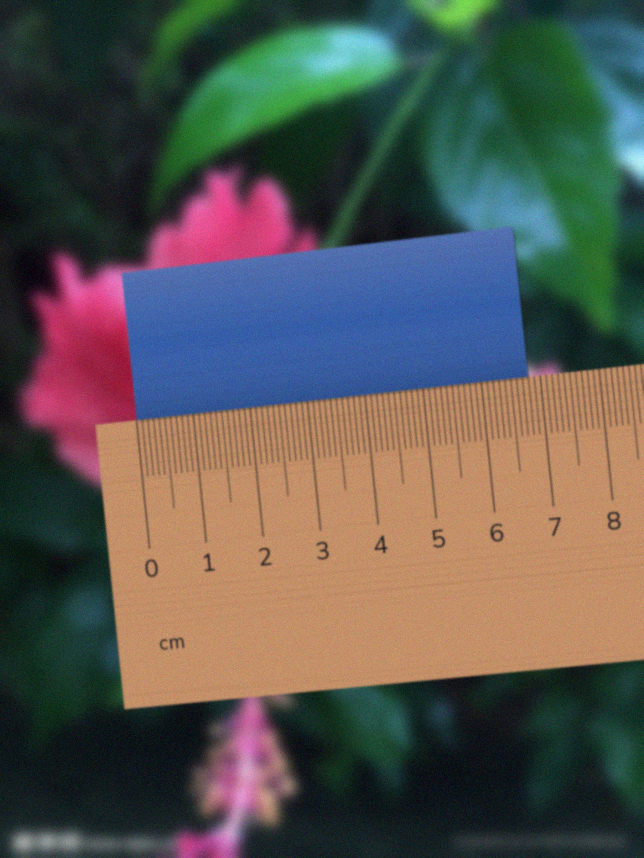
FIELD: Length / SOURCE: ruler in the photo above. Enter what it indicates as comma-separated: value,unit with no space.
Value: 6.8,cm
